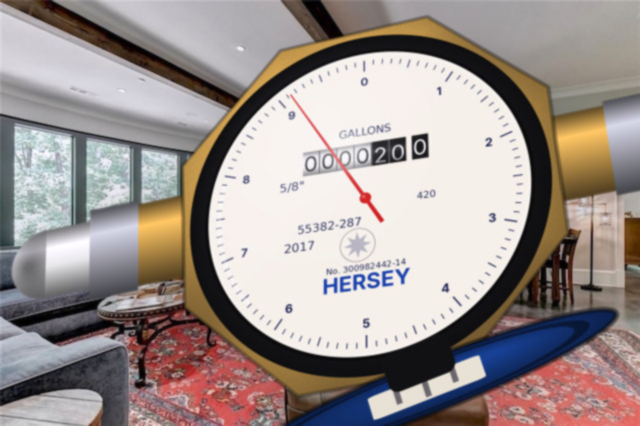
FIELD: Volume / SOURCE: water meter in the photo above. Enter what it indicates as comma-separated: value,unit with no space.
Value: 199.1,gal
